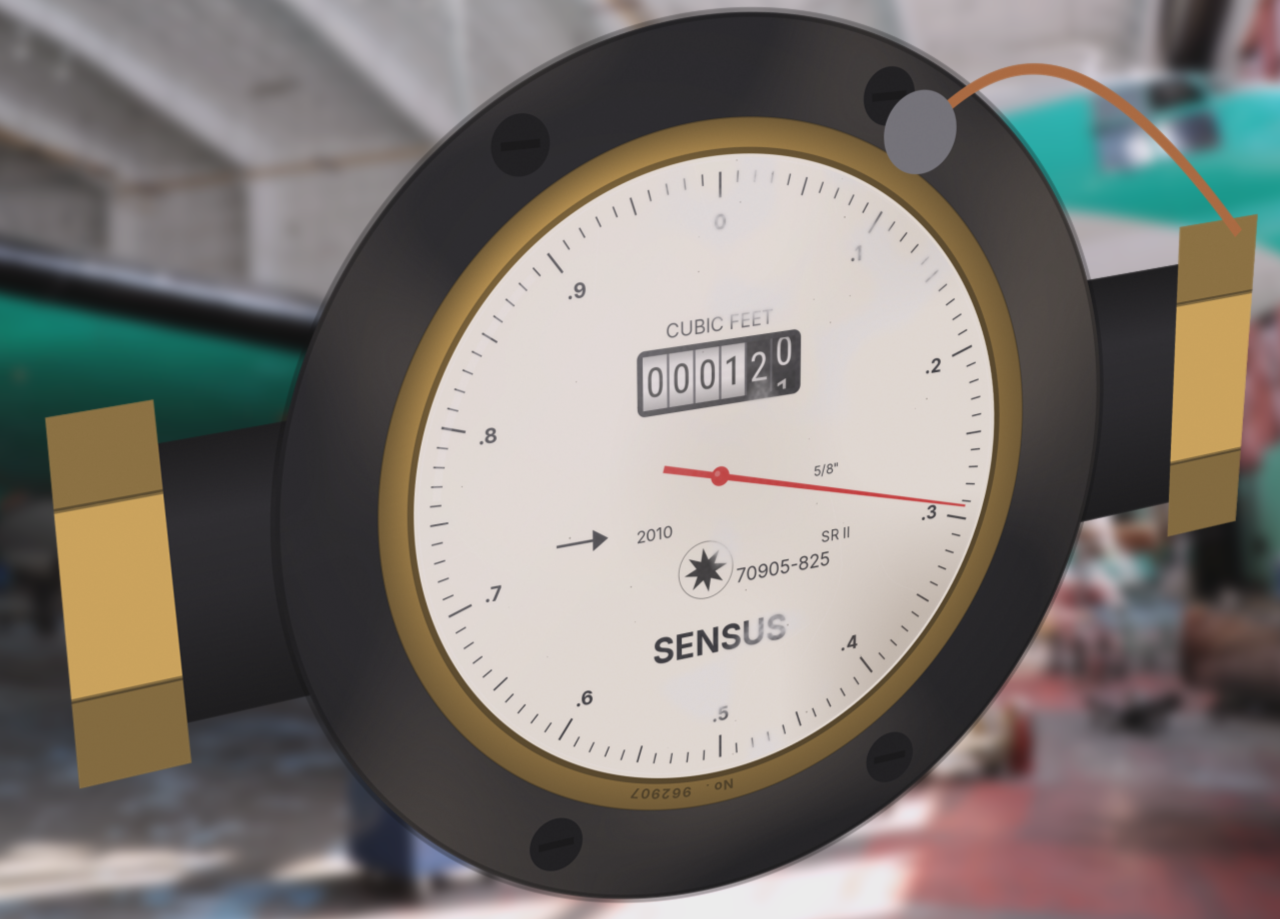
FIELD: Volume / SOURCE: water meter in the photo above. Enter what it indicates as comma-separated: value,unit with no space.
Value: 120.29,ft³
